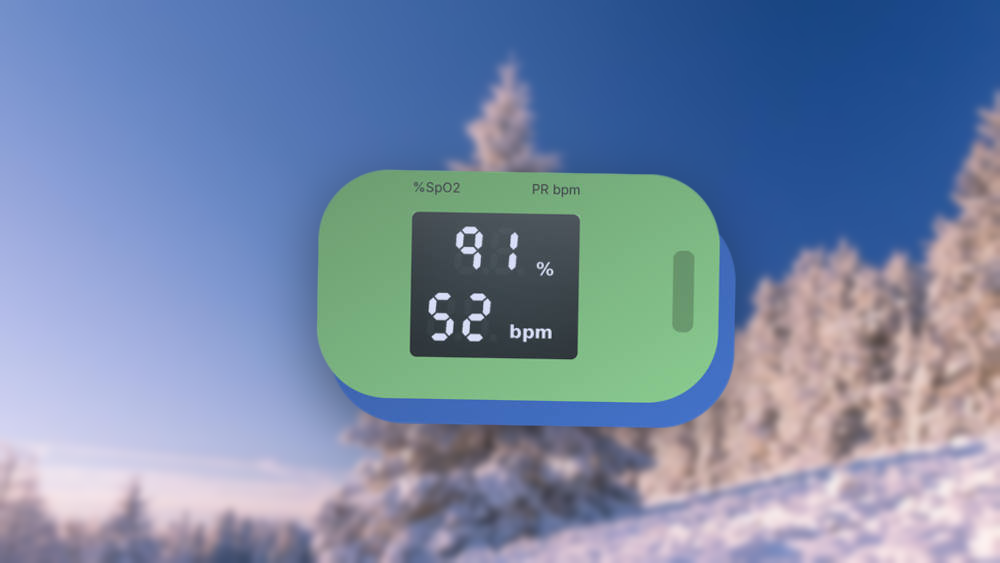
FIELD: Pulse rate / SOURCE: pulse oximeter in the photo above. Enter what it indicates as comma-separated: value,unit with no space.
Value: 52,bpm
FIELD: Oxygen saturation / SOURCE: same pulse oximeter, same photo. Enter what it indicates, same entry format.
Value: 91,%
